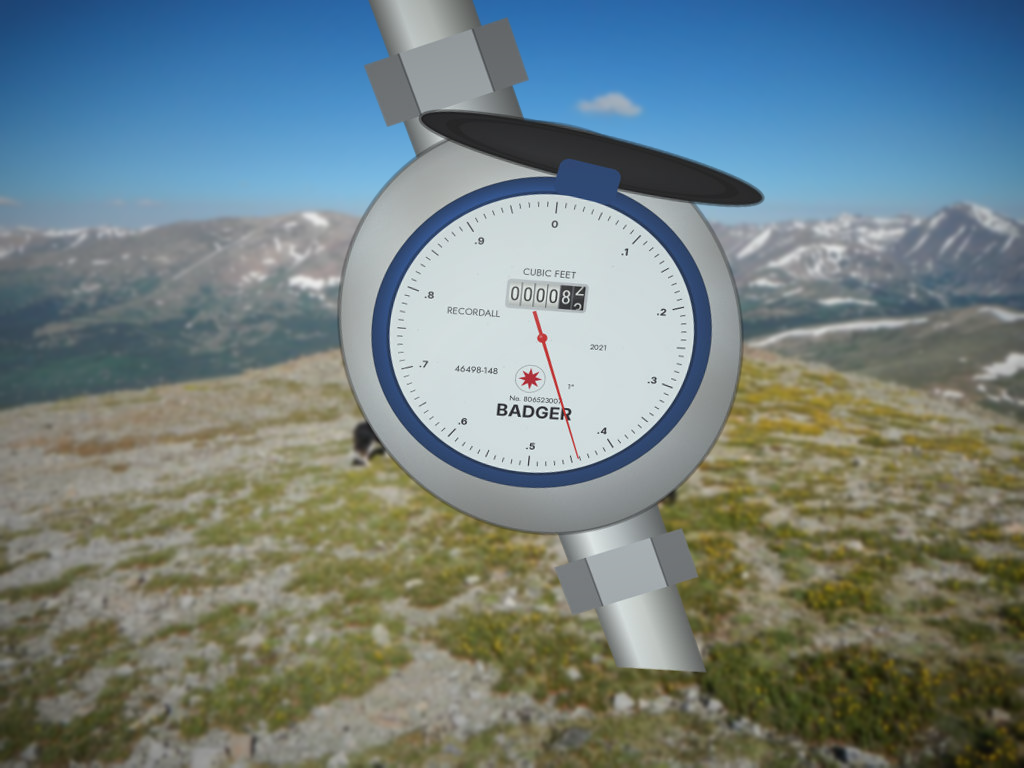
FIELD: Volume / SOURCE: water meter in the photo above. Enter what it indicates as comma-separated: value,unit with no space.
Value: 82.44,ft³
